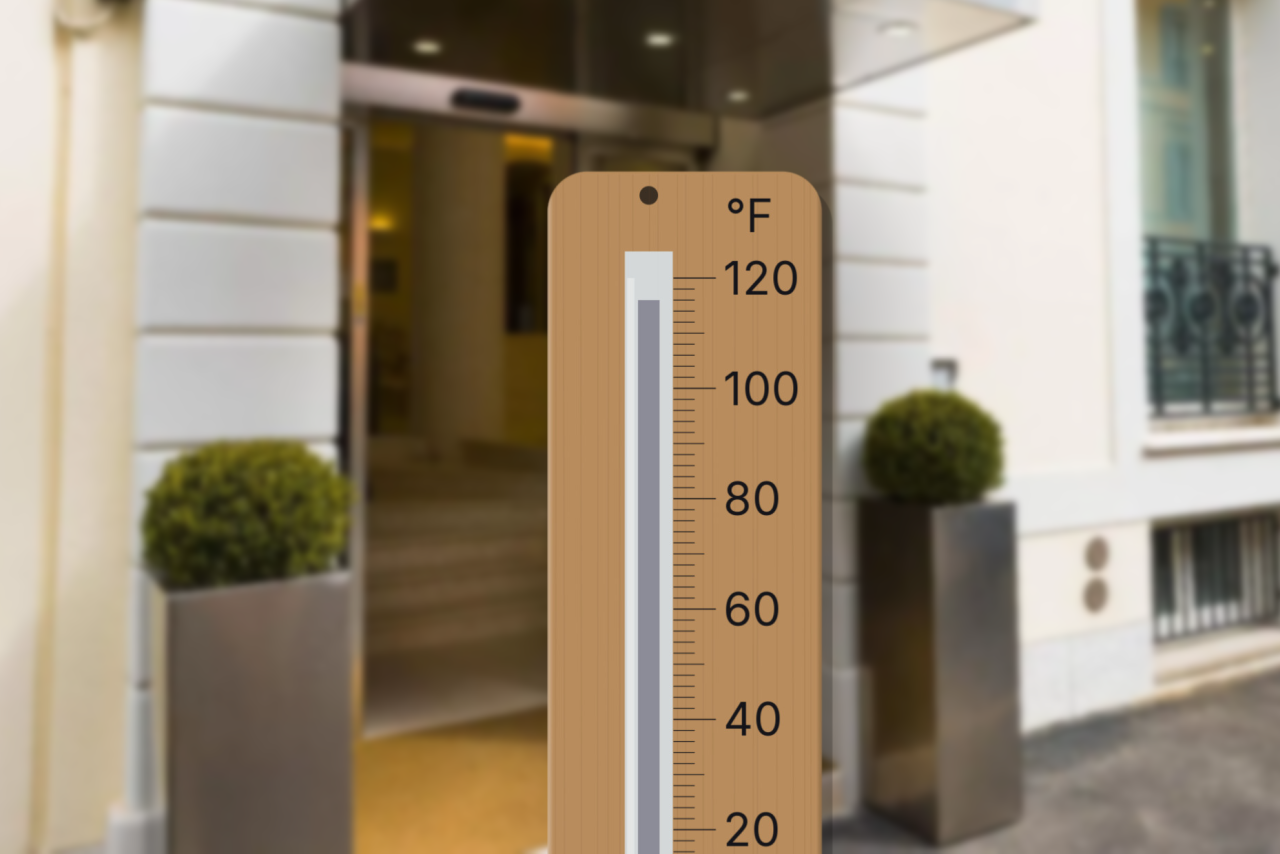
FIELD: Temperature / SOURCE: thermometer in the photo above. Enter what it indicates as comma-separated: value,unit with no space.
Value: 116,°F
